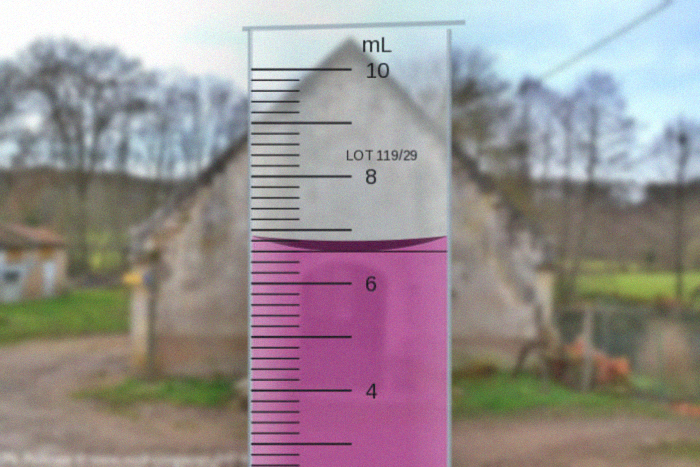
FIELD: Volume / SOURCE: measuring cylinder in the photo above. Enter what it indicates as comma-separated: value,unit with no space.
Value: 6.6,mL
